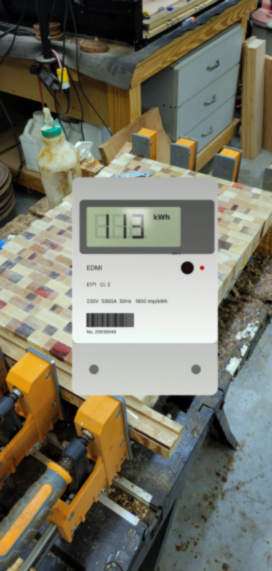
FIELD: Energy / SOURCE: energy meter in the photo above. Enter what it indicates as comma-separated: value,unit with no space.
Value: 113,kWh
